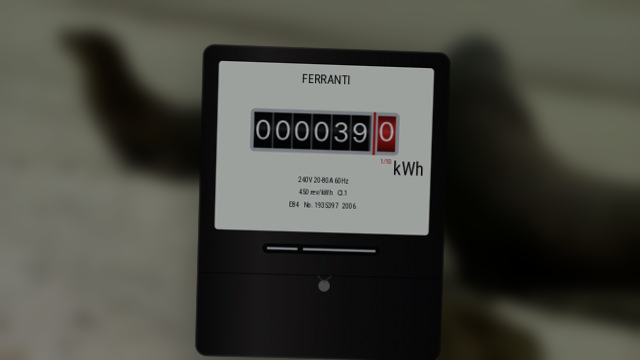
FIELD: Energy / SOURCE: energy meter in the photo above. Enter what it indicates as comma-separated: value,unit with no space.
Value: 39.0,kWh
